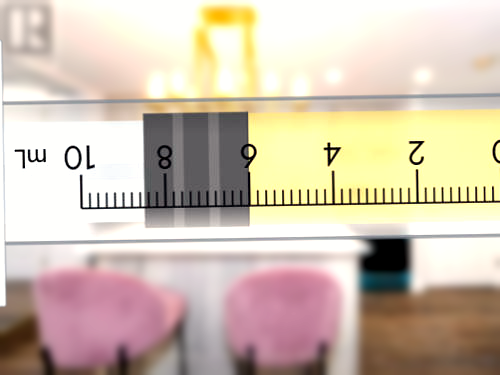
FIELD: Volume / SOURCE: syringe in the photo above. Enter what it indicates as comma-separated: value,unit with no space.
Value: 6,mL
